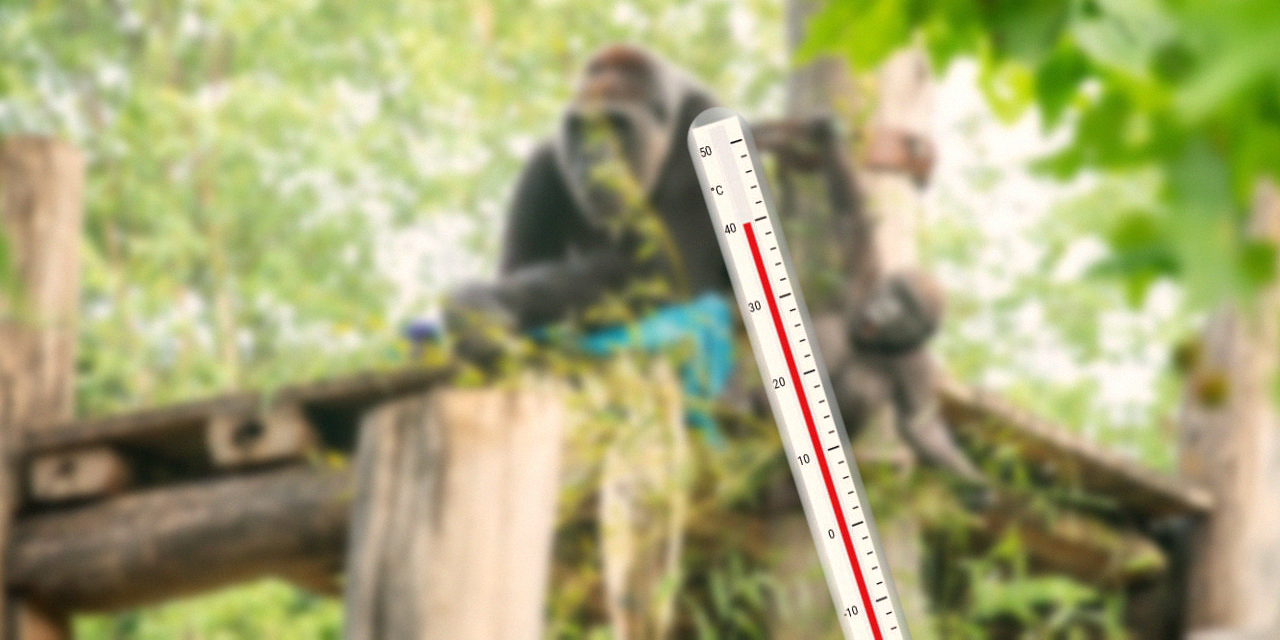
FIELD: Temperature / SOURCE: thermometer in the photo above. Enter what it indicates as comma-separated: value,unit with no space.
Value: 40,°C
